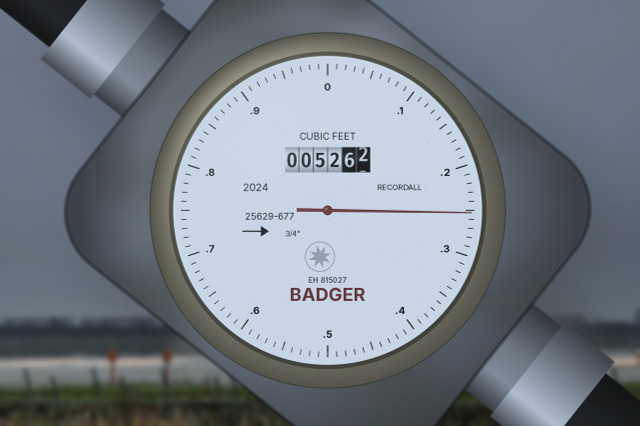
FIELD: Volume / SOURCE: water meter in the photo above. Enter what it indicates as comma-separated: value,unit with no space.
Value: 5262.25,ft³
